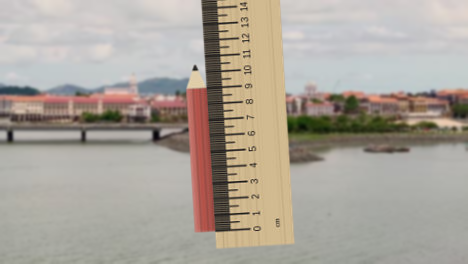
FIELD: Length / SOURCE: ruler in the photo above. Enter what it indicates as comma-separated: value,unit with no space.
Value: 10.5,cm
